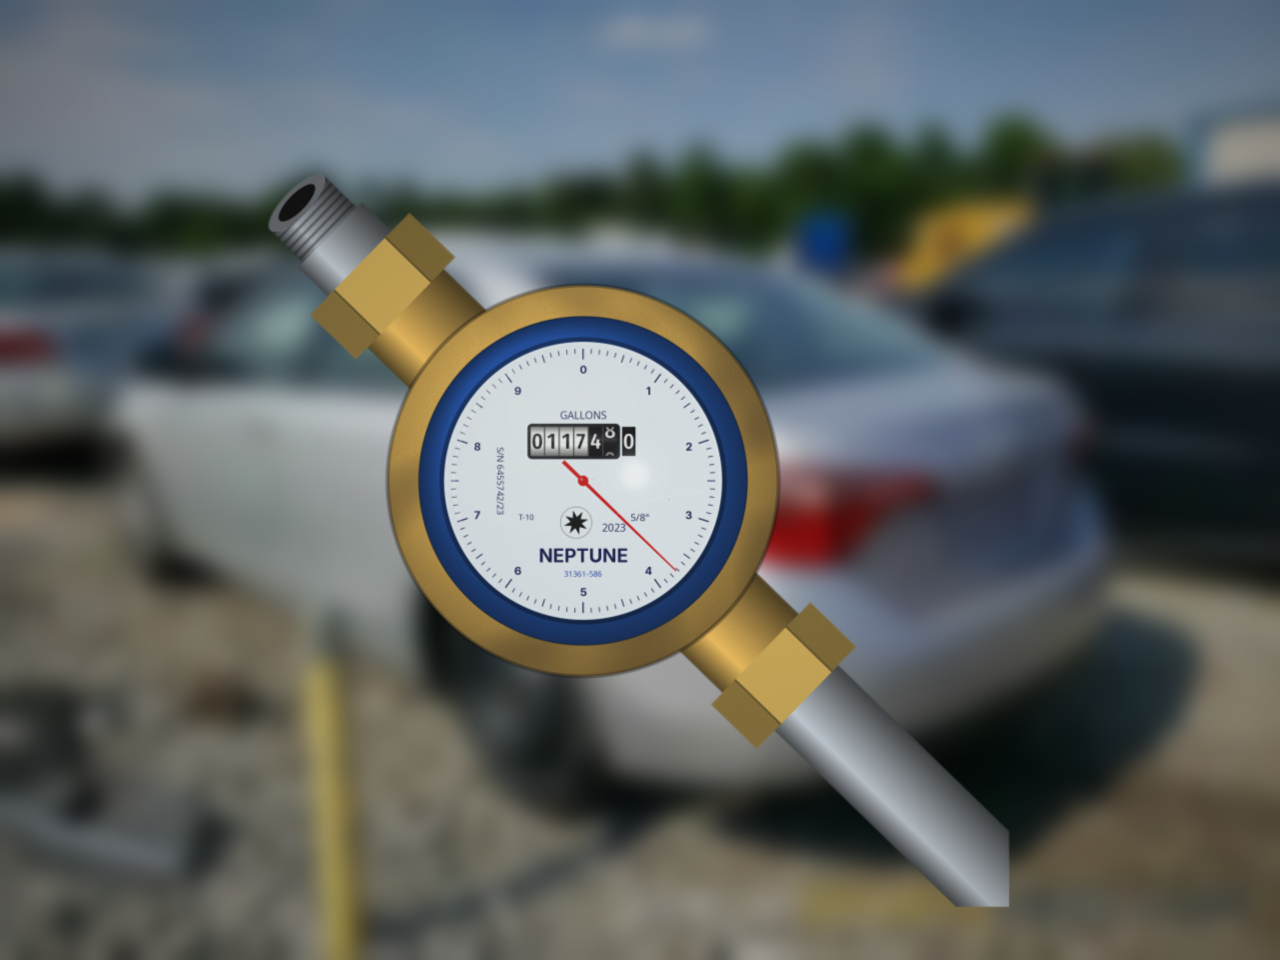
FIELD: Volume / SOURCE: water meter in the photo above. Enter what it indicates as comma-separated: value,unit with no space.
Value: 117483.7,gal
